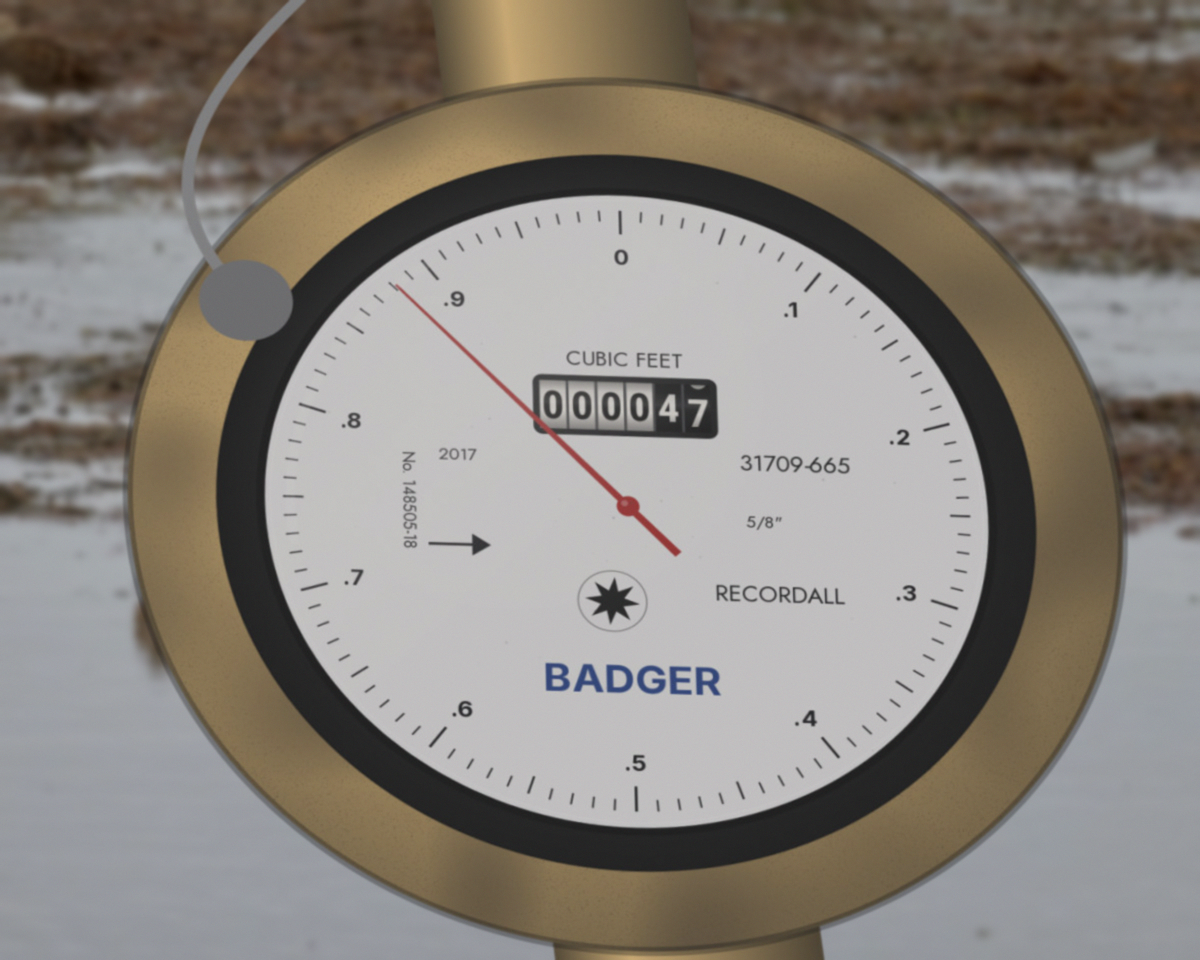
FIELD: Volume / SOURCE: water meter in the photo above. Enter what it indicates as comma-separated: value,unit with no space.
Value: 46.88,ft³
